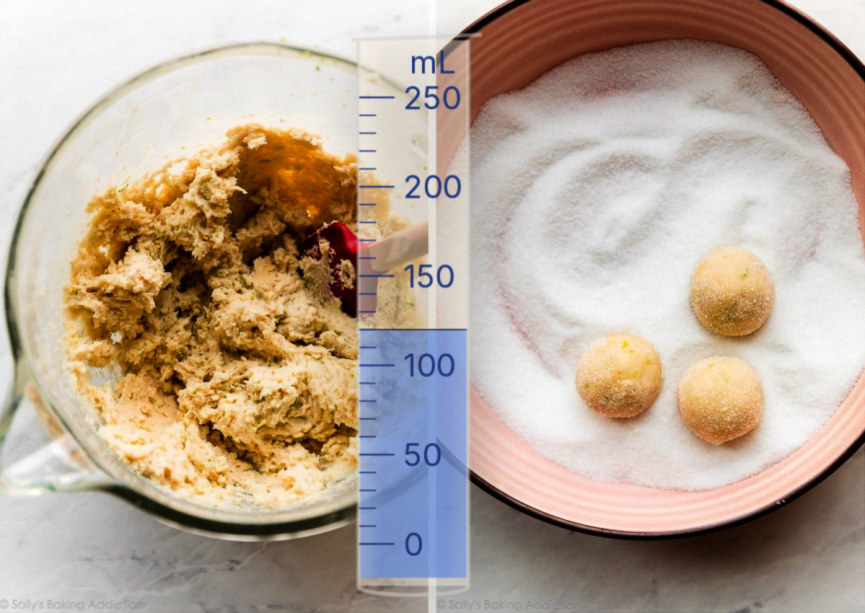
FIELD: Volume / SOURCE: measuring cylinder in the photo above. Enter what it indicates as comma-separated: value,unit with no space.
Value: 120,mL
